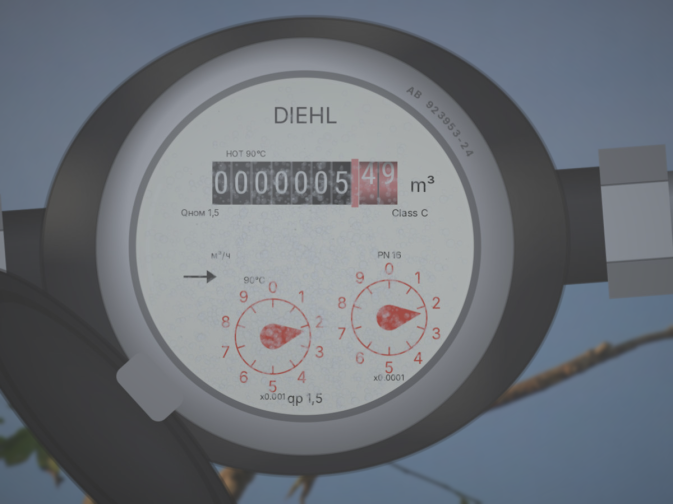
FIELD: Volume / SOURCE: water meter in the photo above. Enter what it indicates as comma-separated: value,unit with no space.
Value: 5.4922,m³
